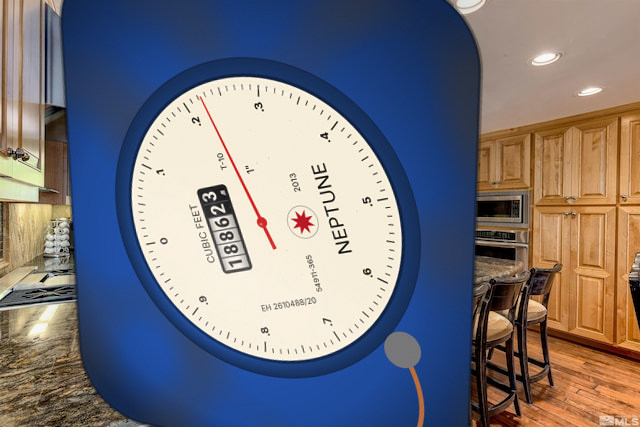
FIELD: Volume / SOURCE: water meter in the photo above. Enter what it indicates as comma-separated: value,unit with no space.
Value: 188623.22,ft³
